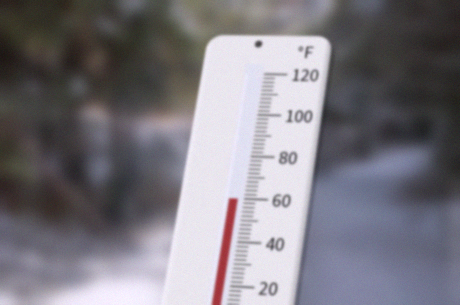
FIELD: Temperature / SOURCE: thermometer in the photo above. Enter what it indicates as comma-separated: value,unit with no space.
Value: 60,°F
